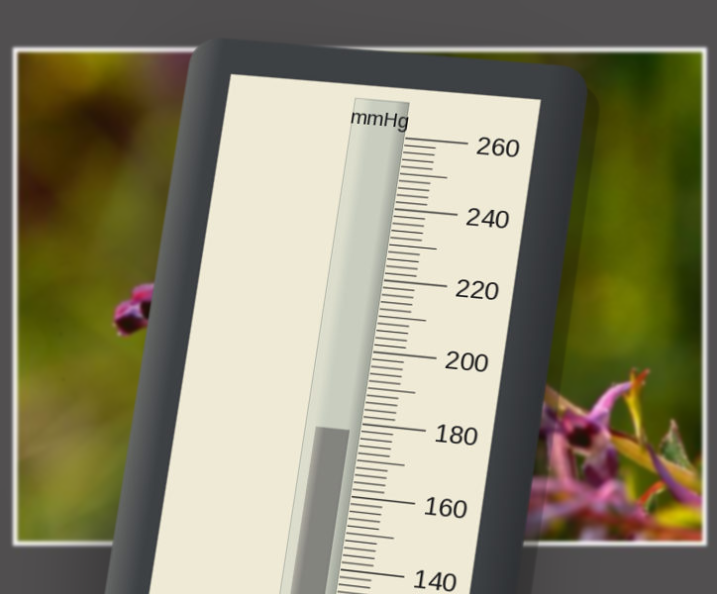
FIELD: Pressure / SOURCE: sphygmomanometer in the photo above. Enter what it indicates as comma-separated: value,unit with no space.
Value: 178,mmHg
